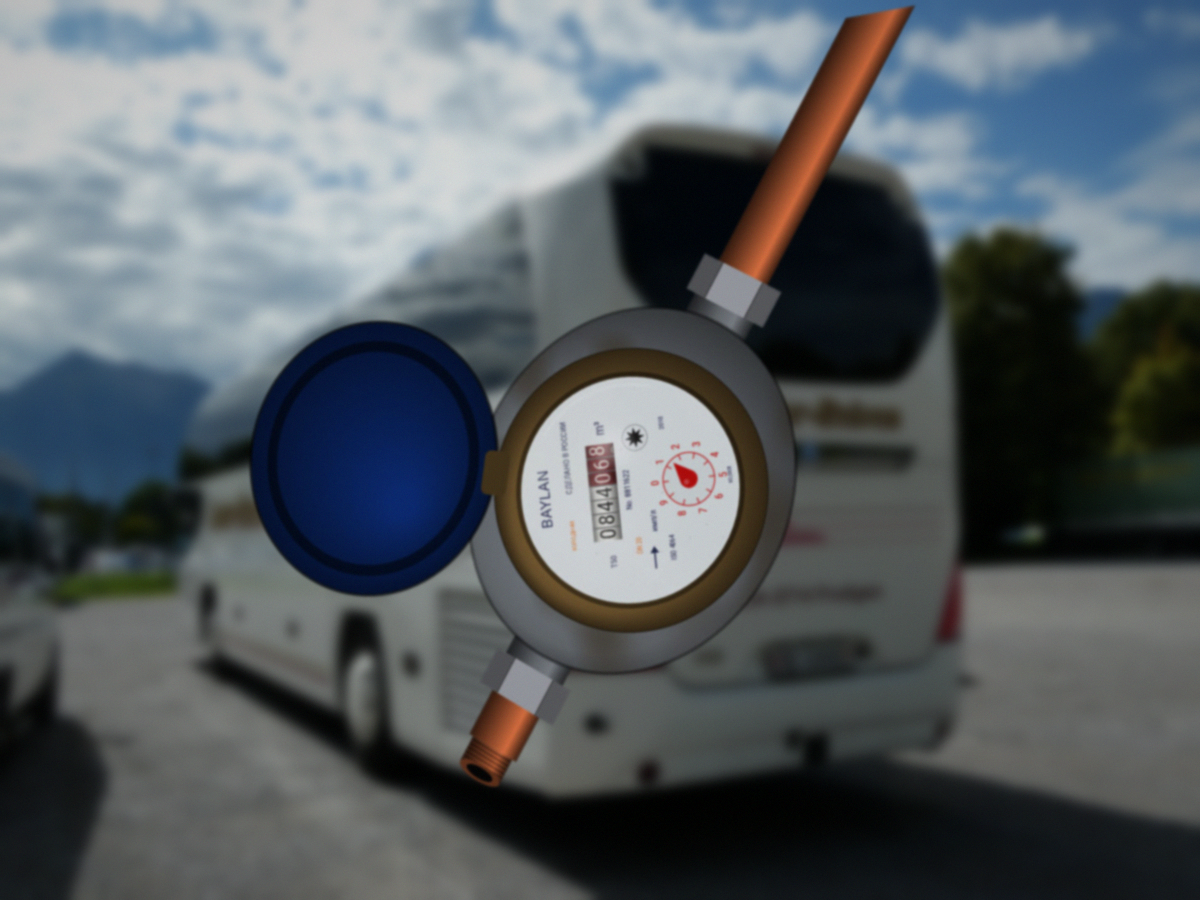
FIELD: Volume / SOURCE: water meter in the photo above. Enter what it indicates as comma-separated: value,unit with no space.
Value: 844.0681,m³
